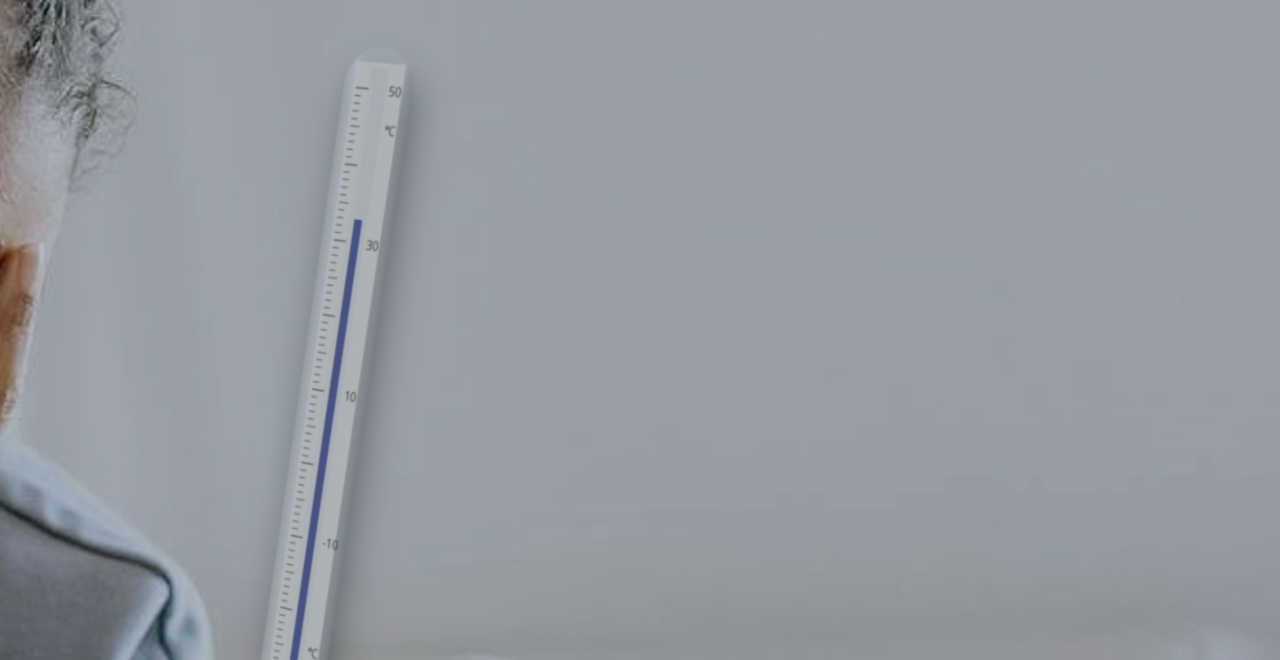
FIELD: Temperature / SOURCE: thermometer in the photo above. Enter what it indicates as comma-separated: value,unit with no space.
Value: 33,°C
